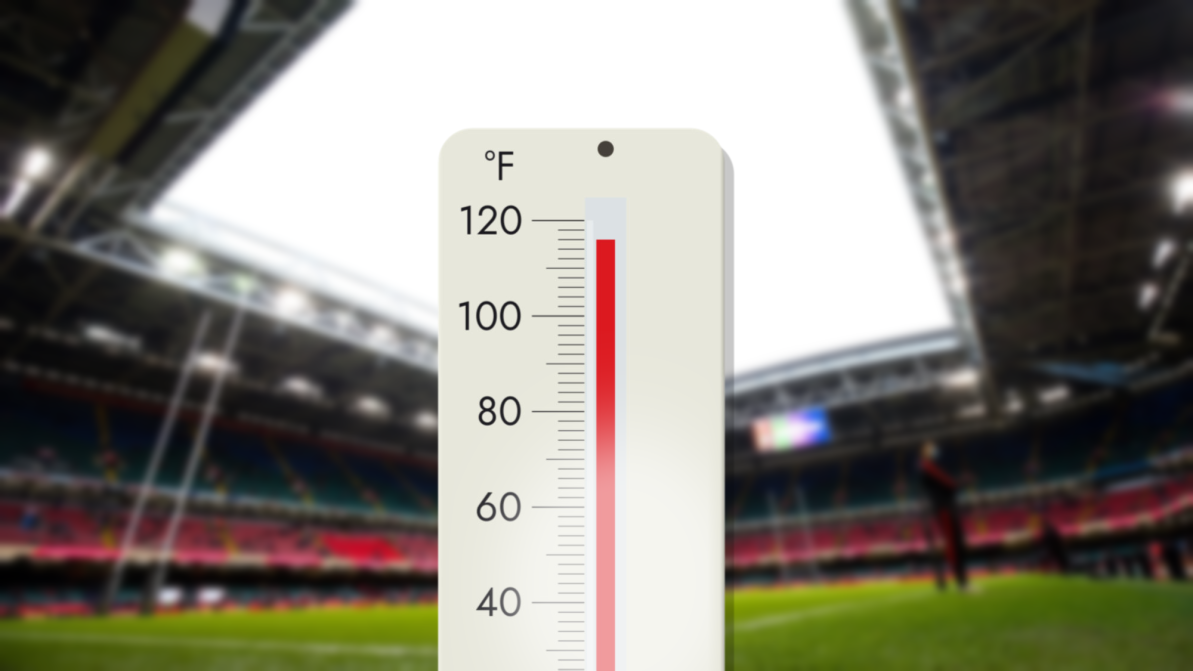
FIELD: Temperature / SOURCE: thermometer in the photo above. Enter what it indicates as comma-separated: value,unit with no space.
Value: 116,°F
